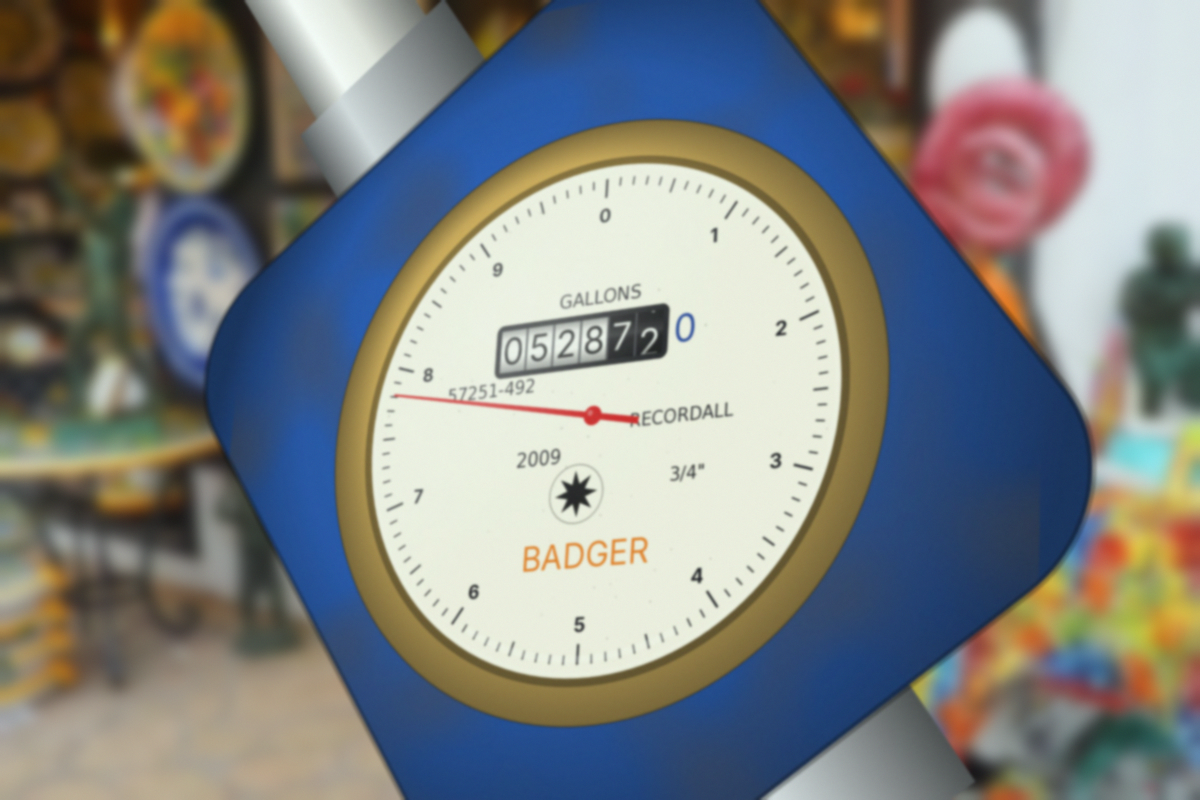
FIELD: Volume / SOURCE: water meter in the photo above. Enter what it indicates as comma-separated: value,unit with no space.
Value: 528717.8,gal
